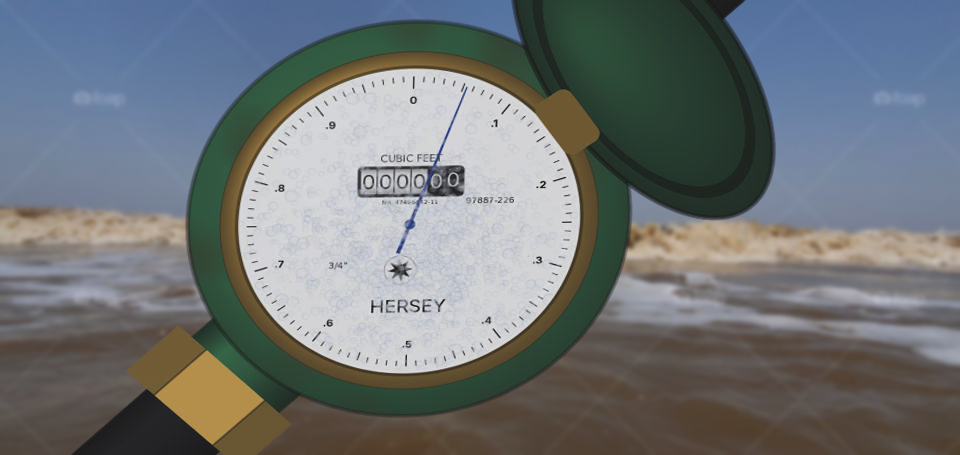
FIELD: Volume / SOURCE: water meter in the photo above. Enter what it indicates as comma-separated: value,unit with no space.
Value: 0.05,ft³
